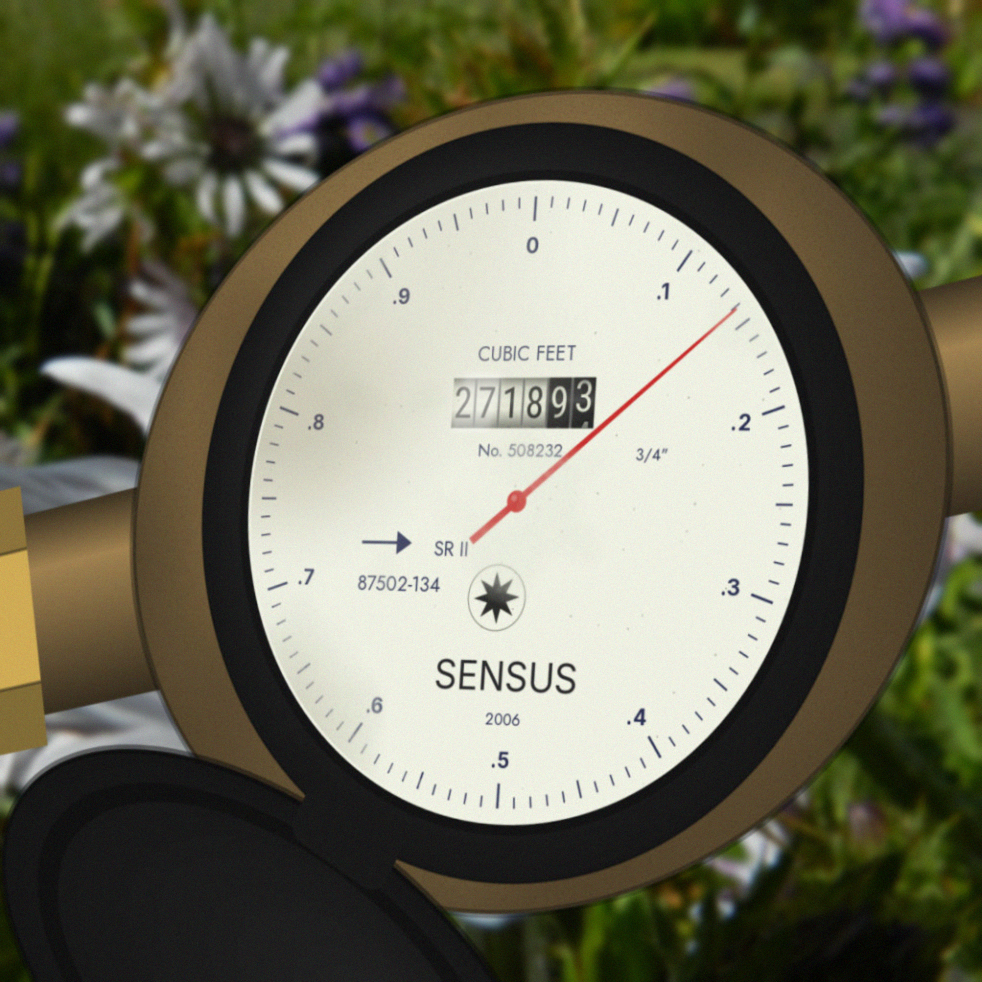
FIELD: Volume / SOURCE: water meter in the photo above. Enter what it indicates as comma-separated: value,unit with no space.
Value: 271893.14,ft³
